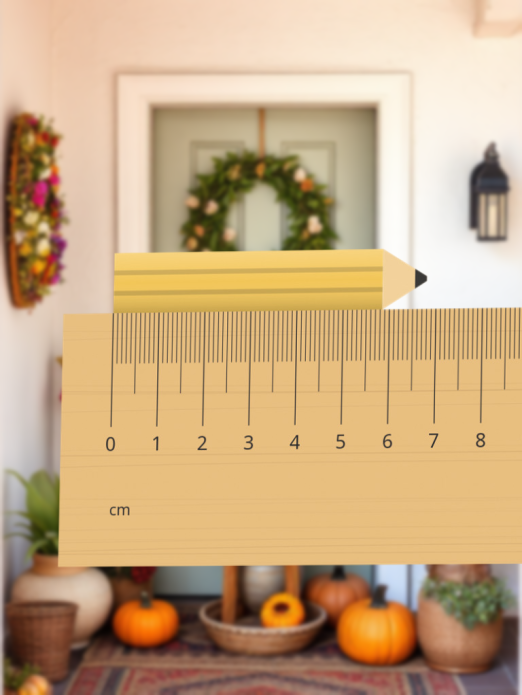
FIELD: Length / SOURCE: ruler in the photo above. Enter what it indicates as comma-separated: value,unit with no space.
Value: 6.8,cm
